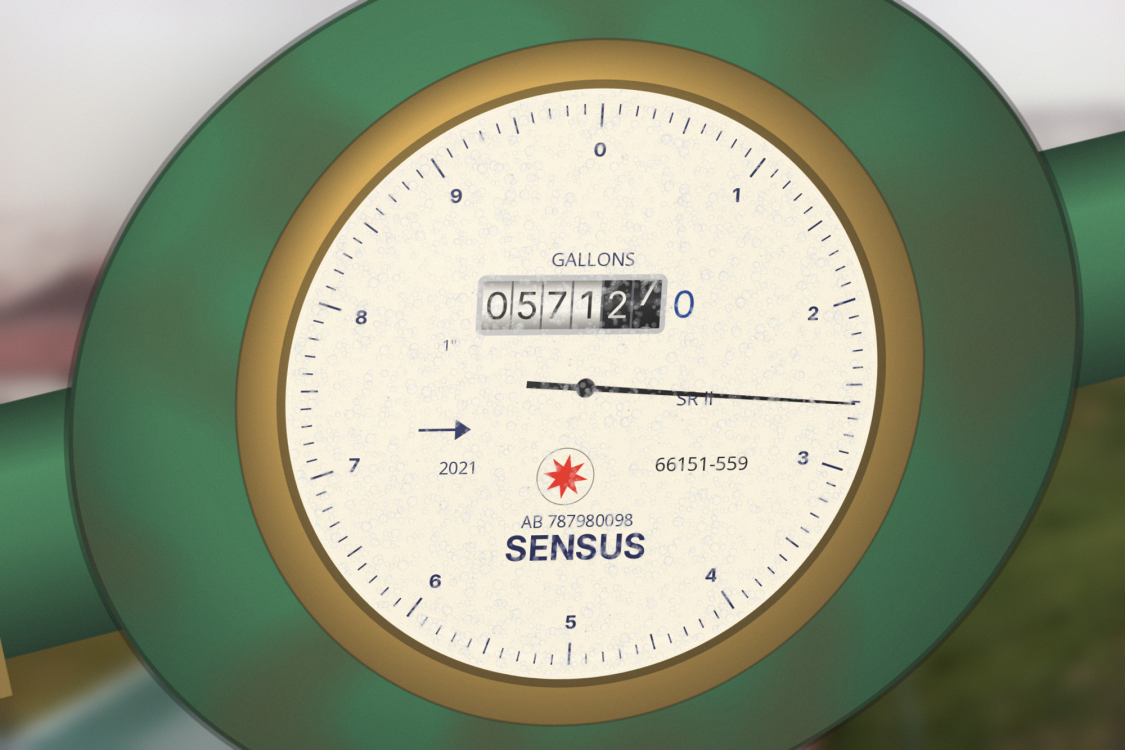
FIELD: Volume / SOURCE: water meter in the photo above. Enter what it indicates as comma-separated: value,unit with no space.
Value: 571272.6,gal
